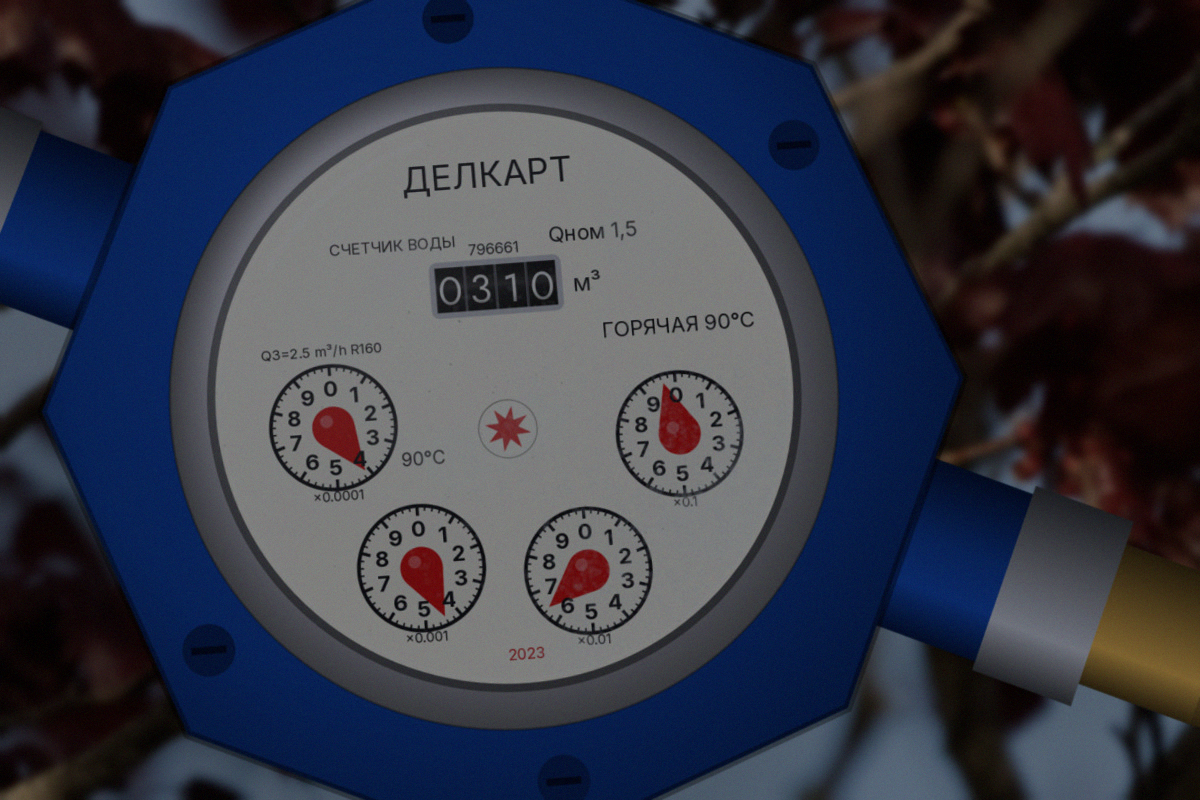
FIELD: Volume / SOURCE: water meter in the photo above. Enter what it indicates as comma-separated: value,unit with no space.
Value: 309.9644,m³
